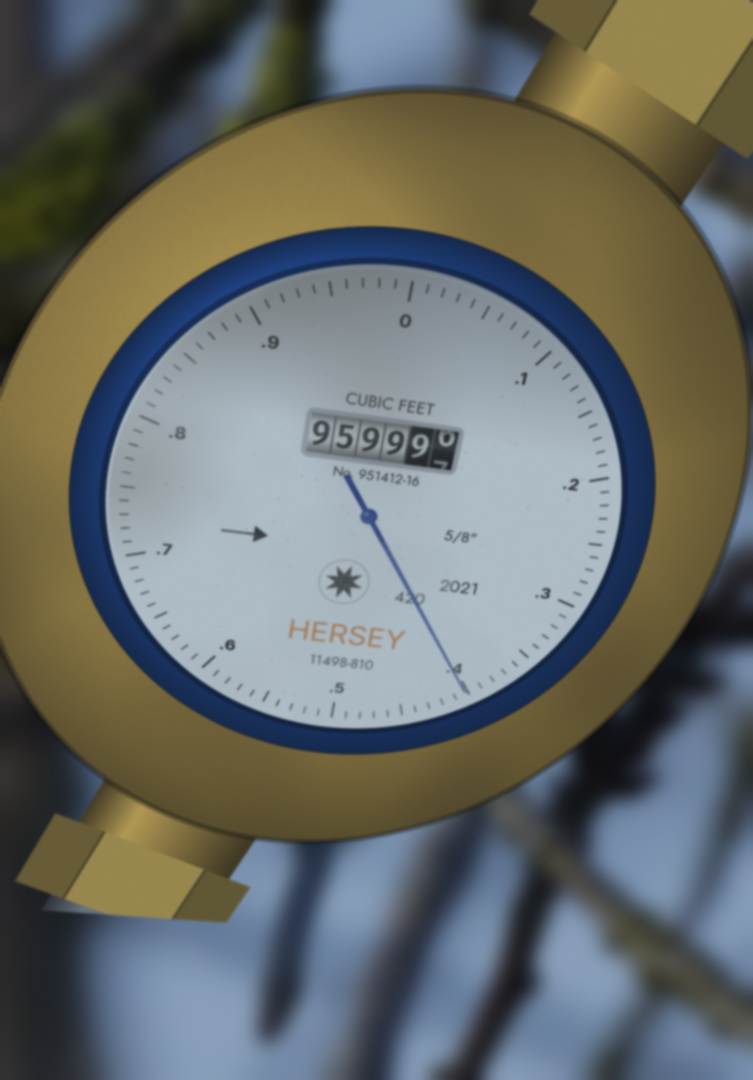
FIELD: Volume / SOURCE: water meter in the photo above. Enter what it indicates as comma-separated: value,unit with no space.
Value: 959996.40,ft³
